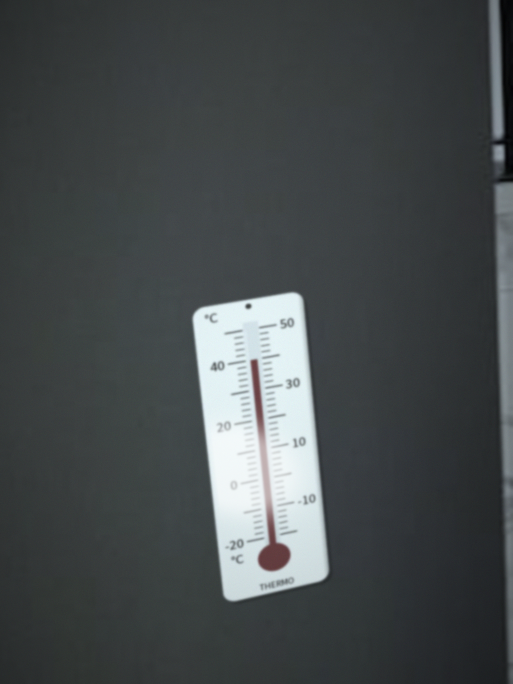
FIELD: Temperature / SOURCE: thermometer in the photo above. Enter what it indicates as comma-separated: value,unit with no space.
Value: 40,°C
